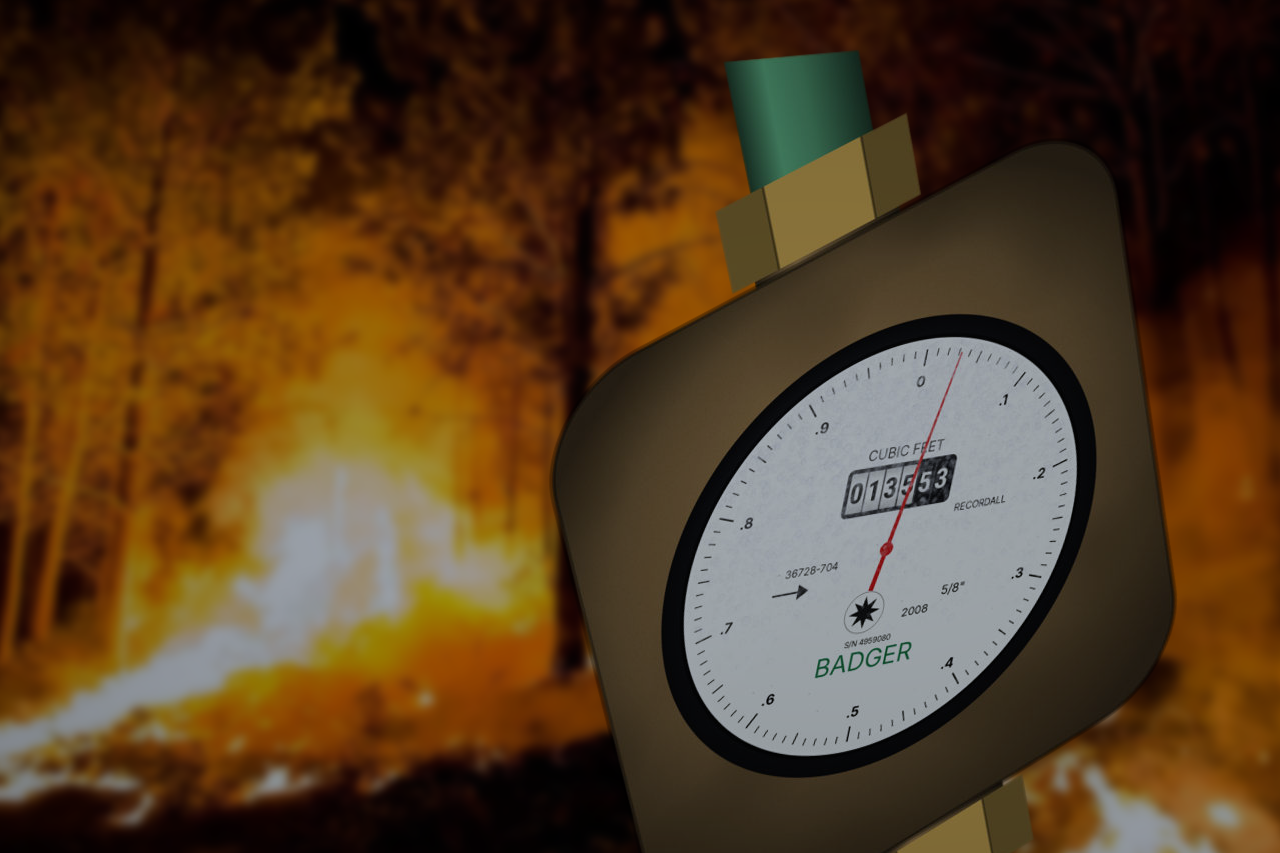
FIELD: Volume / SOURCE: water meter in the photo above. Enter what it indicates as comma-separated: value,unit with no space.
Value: 13553.03,ft³
